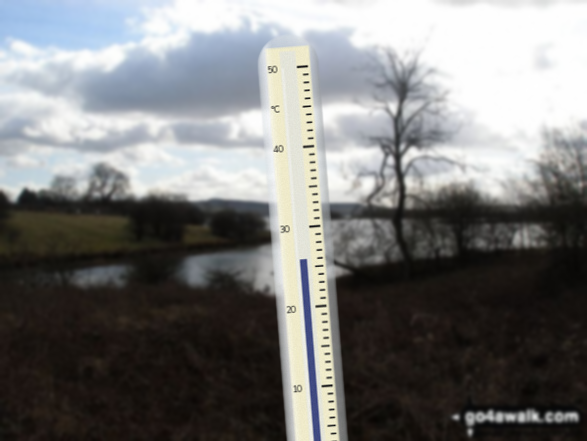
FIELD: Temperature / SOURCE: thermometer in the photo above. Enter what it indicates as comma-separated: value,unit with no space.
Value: 26,°C
